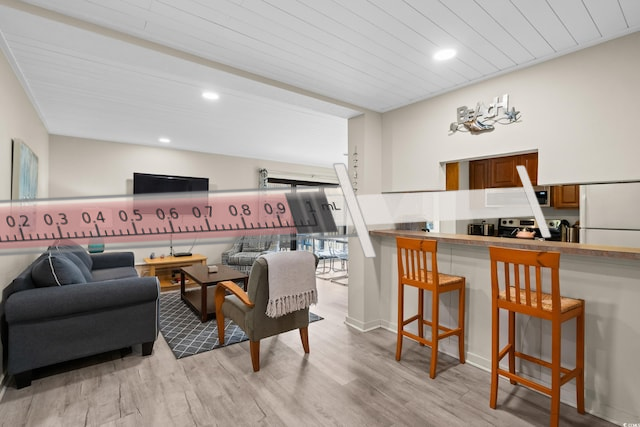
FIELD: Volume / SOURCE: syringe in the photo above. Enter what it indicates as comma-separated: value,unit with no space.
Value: 0.94,mL
